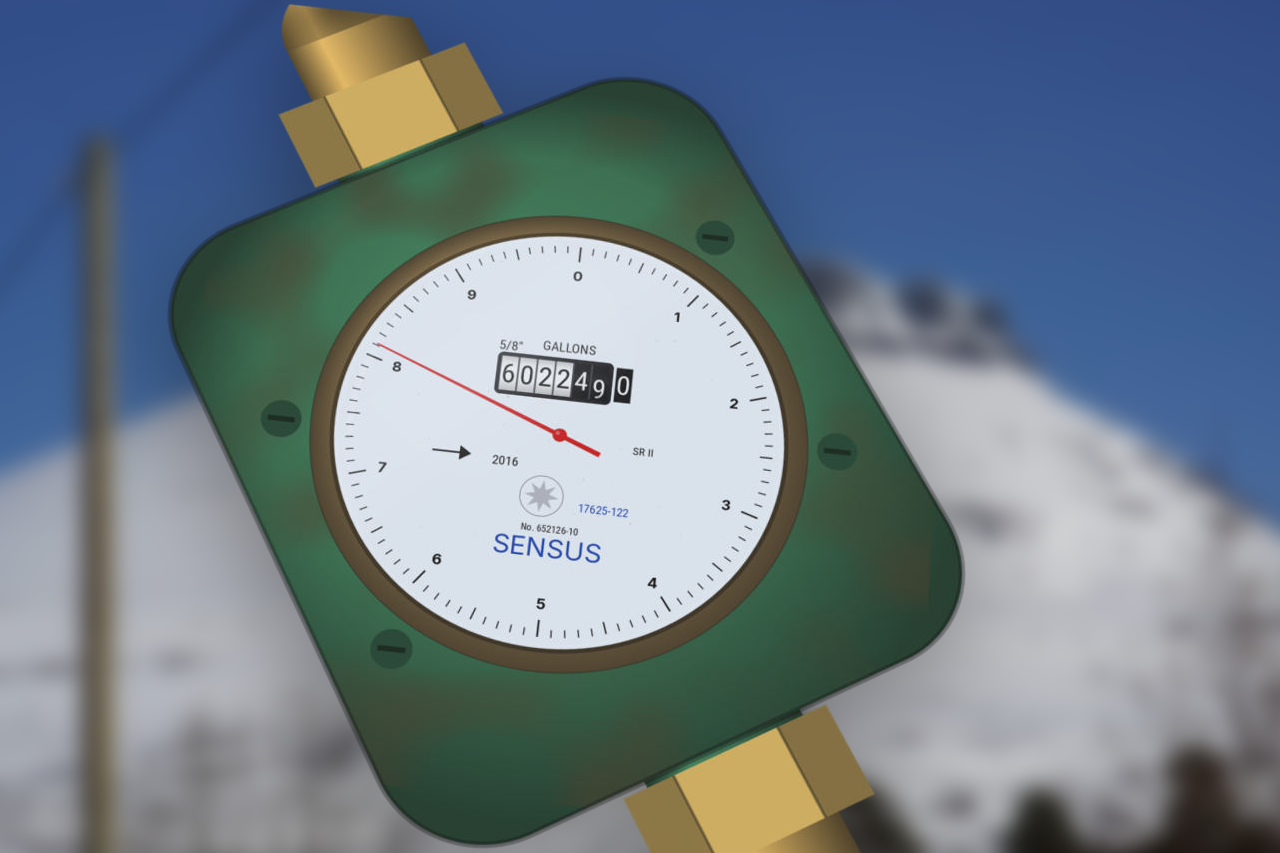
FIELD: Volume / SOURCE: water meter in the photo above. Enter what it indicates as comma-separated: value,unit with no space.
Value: 6022488.1,gal
